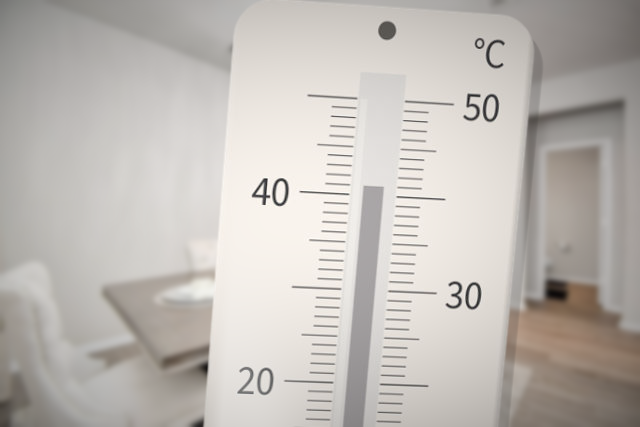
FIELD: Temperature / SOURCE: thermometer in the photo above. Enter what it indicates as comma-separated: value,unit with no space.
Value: 41,°C
